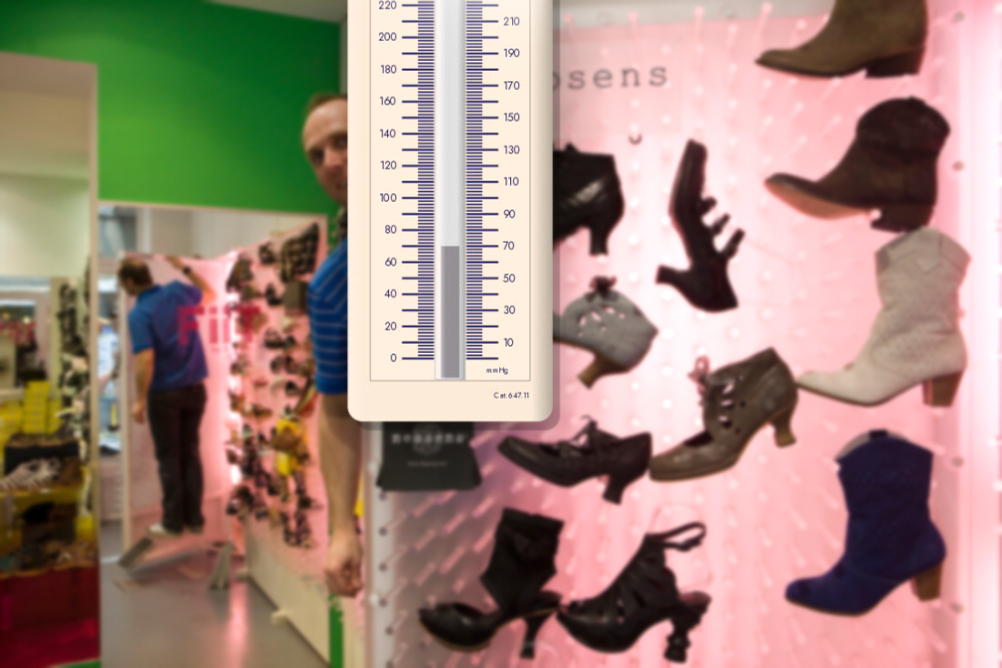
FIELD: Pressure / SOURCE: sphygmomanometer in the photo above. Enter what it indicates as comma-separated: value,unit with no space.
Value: 70,mmHg
